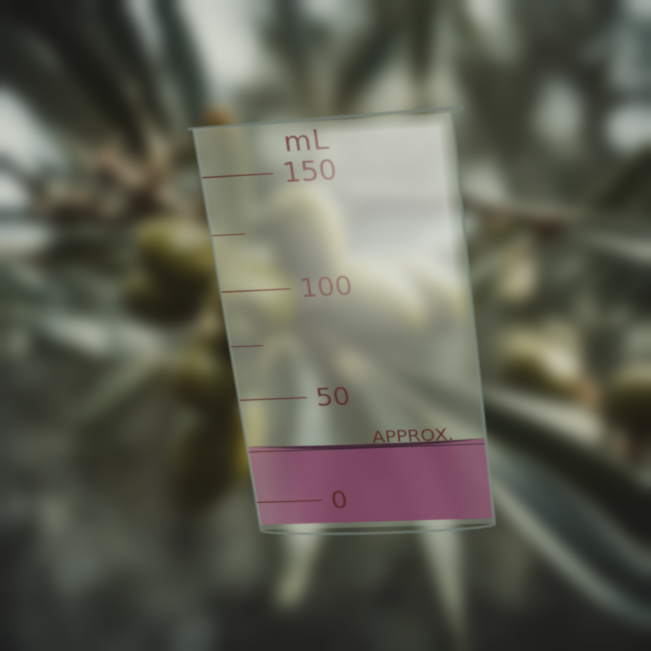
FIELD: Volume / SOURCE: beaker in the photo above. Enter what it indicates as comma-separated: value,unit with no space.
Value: 25,mL
